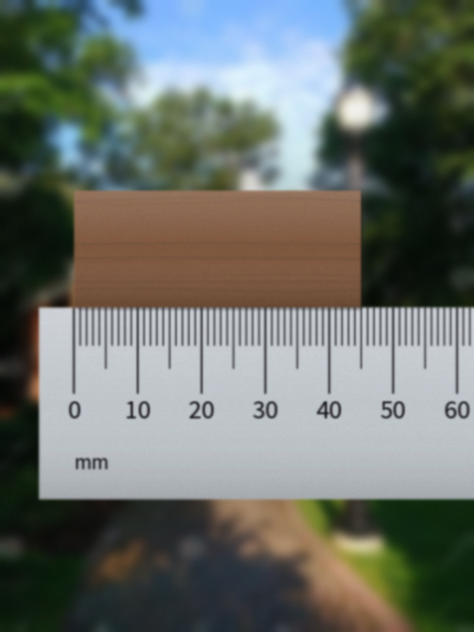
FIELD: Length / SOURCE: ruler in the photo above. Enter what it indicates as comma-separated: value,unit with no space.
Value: 45,mm
